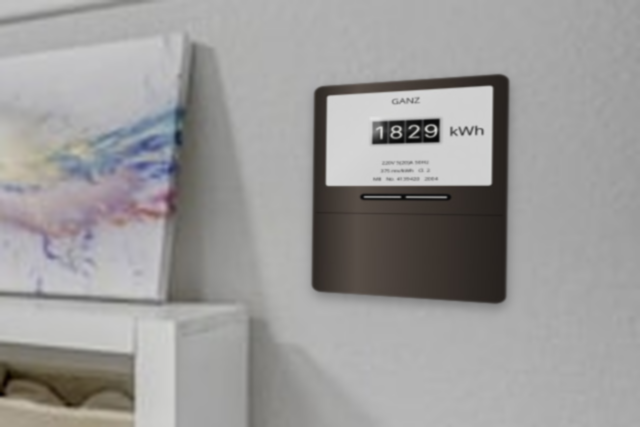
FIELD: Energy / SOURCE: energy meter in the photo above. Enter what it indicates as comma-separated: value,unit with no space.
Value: 1829,kWh
